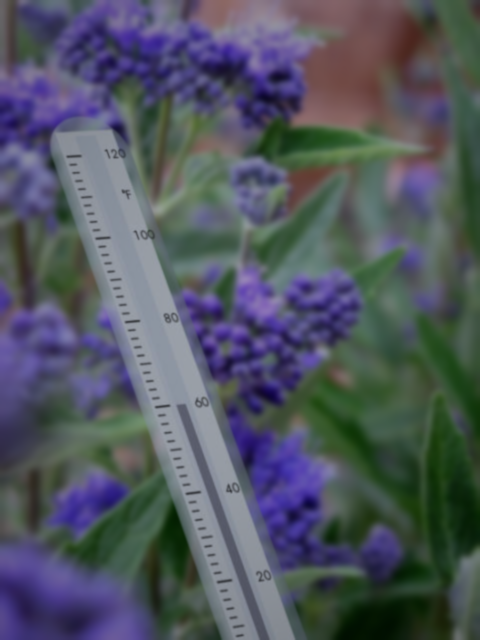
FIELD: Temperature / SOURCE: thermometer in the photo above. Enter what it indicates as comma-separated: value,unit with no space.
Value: 60,°F
